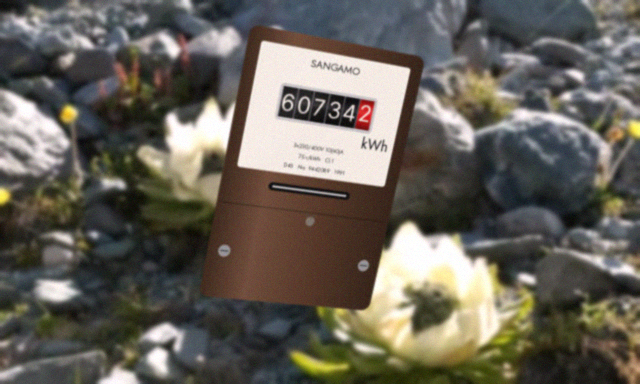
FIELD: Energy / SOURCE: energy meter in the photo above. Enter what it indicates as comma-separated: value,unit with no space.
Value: 60734.2,kWh
